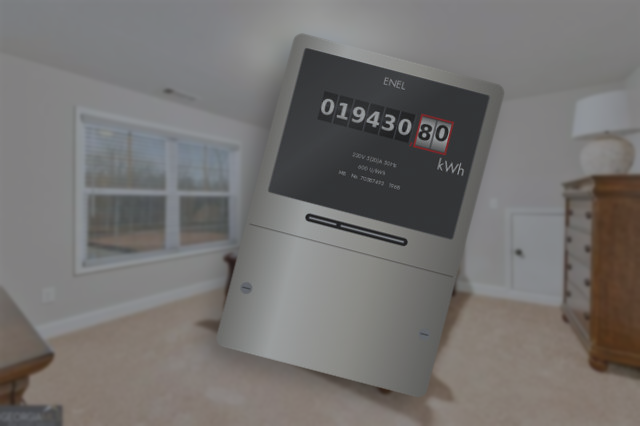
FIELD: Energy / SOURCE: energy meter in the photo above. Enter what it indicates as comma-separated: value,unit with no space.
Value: 19430.80,kWh
